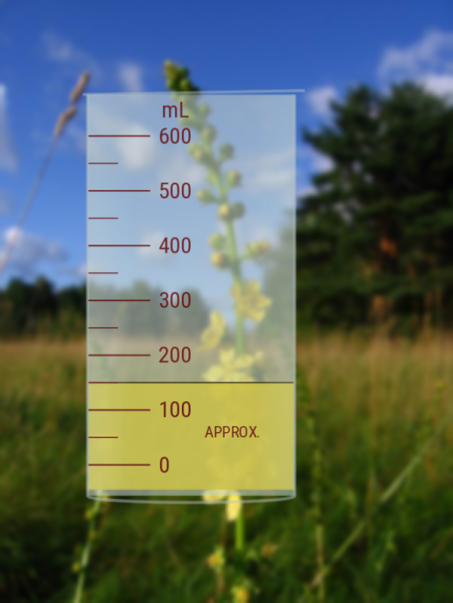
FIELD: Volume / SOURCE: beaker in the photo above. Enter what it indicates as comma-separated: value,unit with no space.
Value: 150,mL
